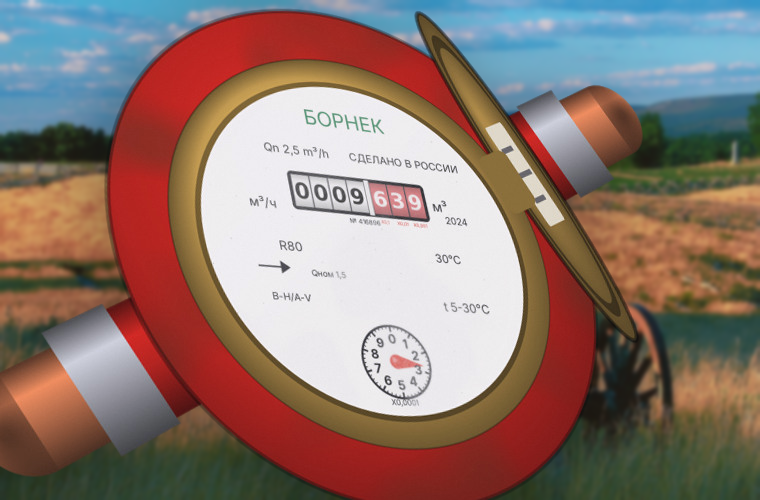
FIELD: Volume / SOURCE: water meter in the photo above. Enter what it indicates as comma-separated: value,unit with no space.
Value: 9.6392,m³
